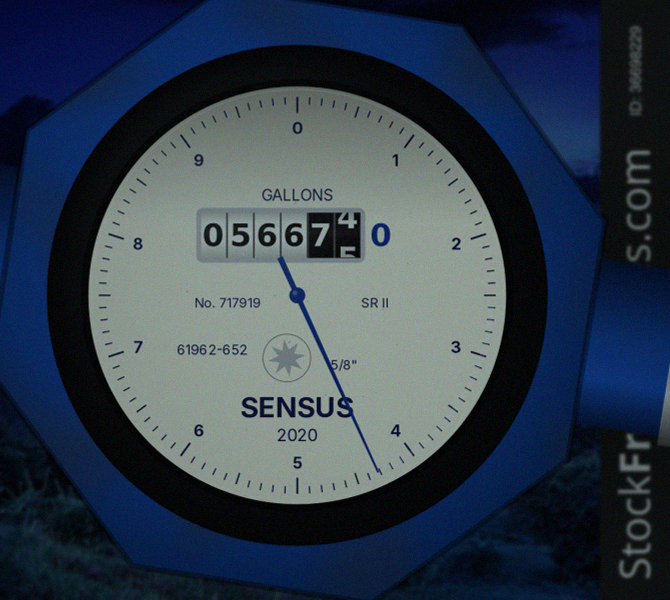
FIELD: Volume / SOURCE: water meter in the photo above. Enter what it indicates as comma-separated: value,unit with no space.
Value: 566744.3,gal
